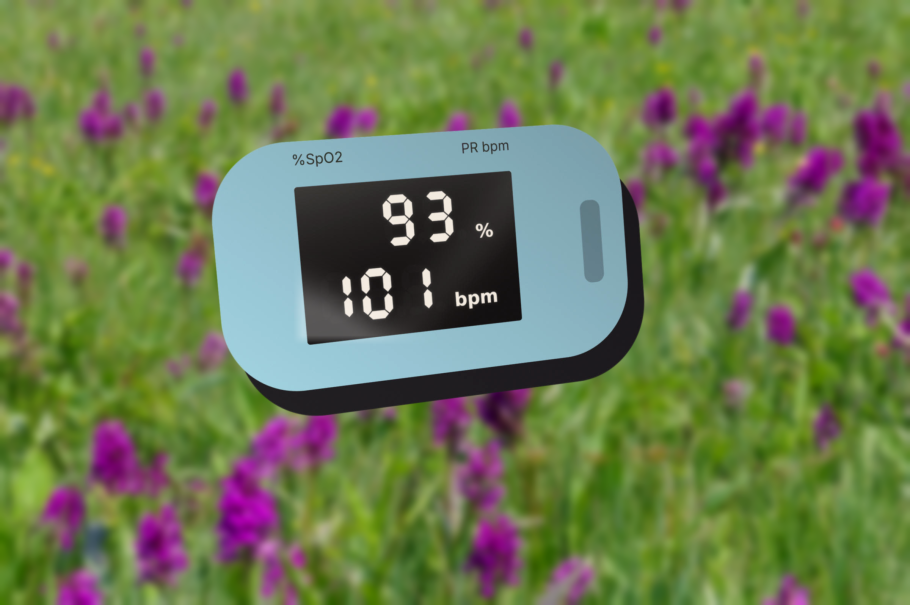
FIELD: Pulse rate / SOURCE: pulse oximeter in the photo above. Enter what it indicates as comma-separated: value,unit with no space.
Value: 101,bpm
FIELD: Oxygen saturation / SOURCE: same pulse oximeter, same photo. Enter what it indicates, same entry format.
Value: 93,%
